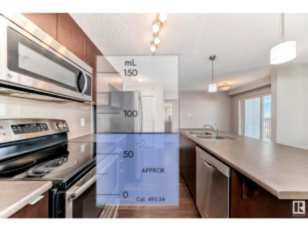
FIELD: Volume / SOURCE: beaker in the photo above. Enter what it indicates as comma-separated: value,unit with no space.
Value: 75,mL
